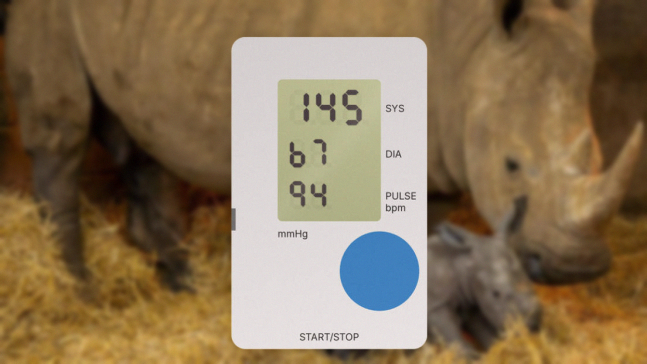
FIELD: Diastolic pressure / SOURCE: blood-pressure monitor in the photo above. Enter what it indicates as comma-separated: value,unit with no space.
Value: 67,mmHg
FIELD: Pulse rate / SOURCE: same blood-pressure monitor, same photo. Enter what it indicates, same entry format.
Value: 94,bpm
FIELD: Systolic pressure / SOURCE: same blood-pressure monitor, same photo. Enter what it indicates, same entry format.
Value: 145,mmHg
